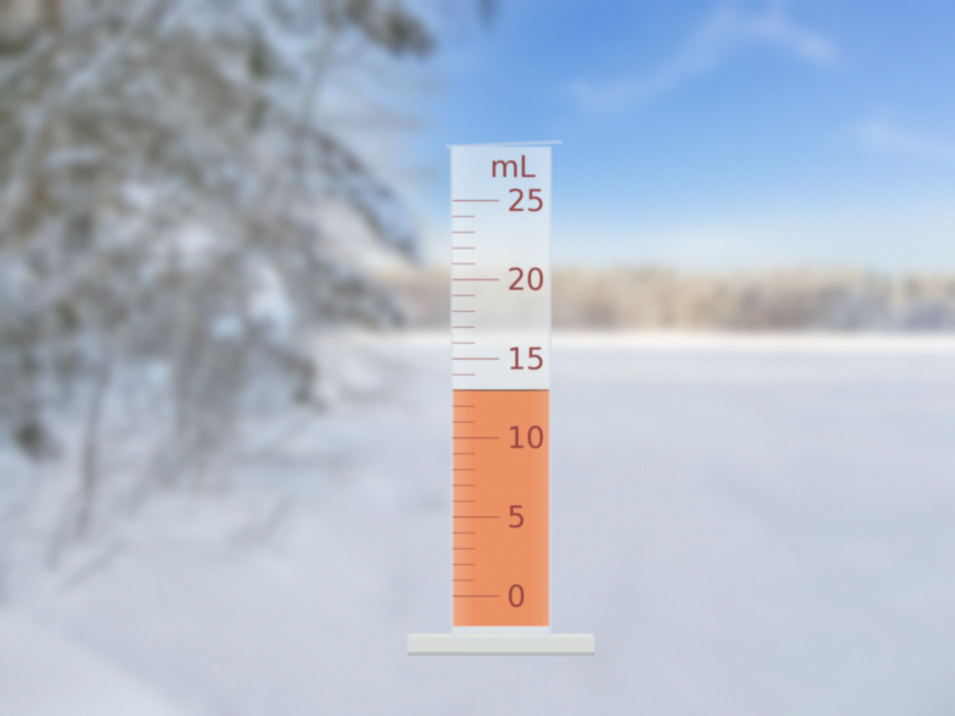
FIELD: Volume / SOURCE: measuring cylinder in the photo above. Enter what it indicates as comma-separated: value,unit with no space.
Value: 13,mL
